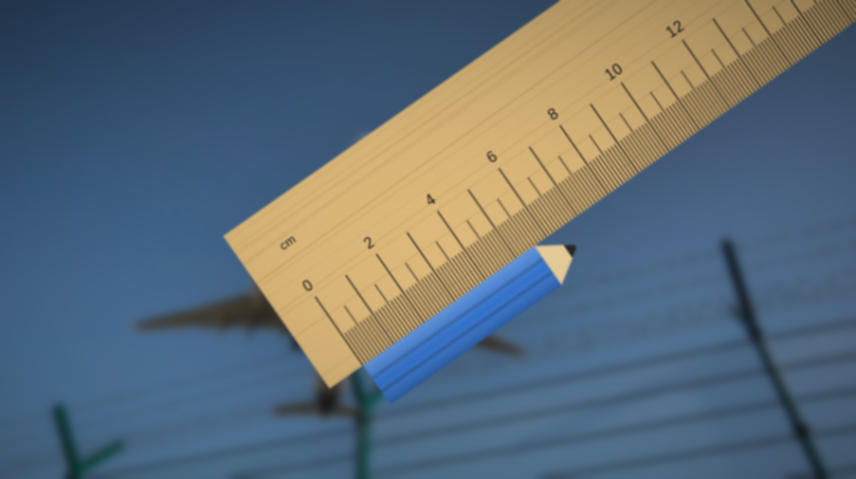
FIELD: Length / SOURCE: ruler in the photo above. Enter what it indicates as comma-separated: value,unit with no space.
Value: 6.5,cm
